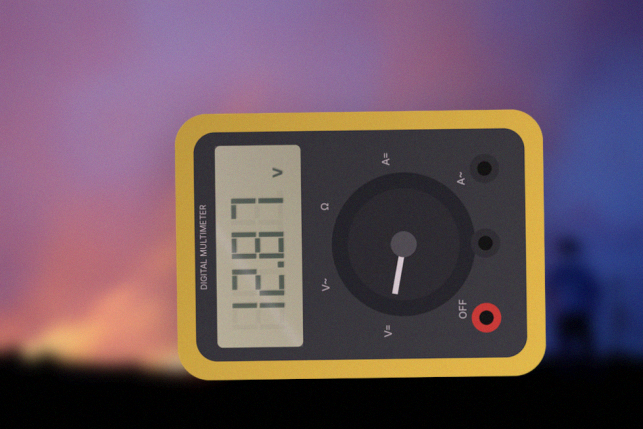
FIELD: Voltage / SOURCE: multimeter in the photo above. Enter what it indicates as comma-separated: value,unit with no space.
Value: 12.87,V
